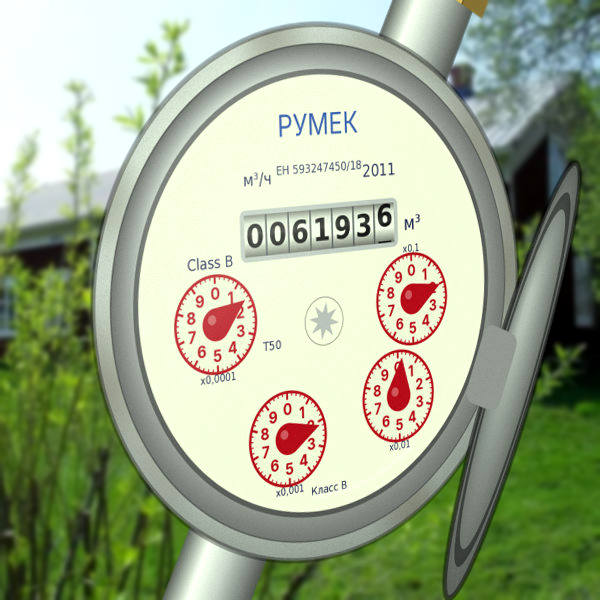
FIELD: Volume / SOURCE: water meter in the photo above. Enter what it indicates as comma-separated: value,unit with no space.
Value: 61936.2021,m³
